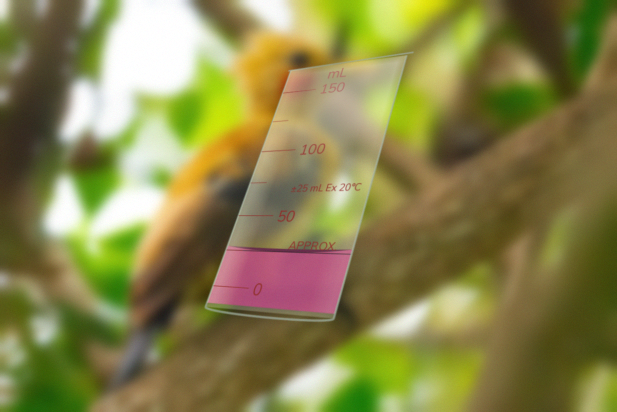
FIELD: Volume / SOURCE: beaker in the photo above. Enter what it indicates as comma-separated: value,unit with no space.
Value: 25,mL
